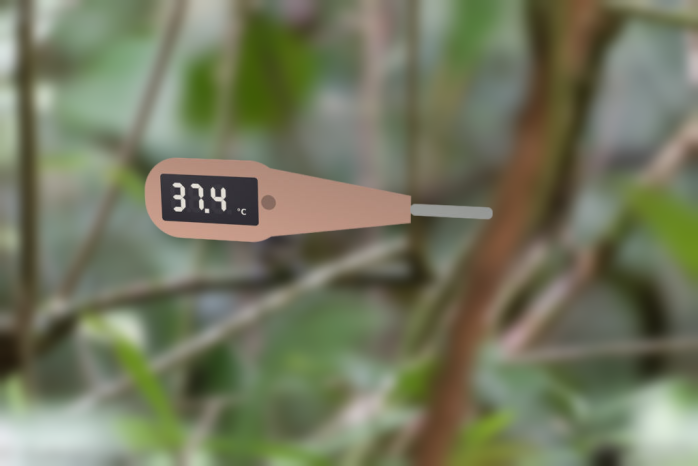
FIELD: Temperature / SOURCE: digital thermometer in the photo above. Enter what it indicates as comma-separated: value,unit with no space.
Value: 37.4,°C
